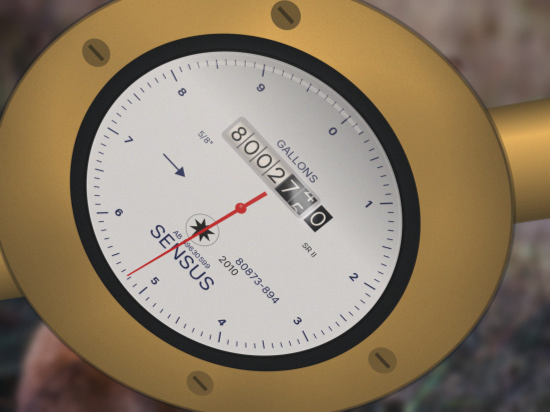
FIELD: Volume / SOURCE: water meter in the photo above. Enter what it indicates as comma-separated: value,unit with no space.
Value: 8002745.2,gal
